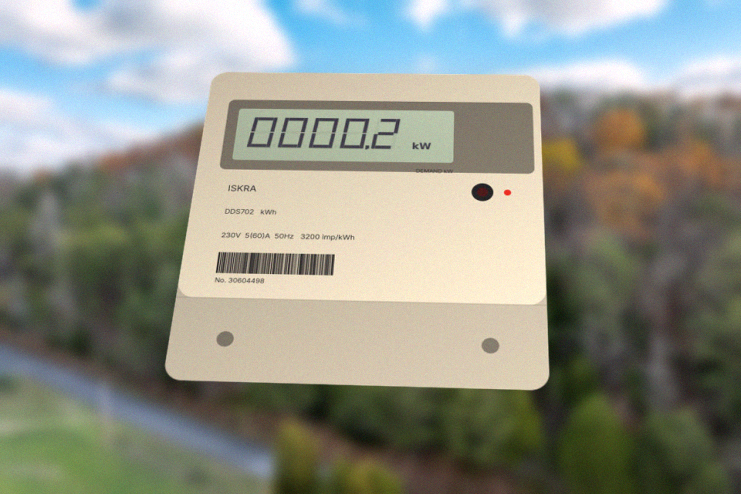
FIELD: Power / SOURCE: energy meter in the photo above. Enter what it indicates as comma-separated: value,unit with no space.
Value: 0.2,kW
